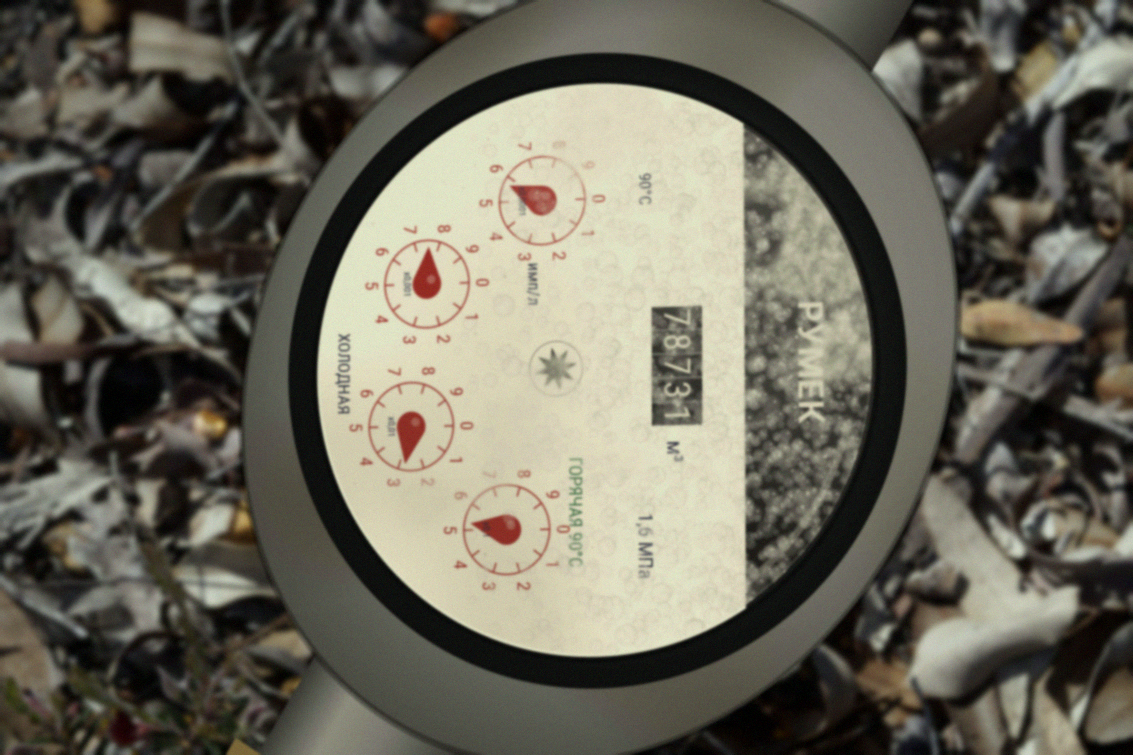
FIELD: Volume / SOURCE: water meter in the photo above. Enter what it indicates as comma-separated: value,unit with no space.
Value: 78731.5275,m³
